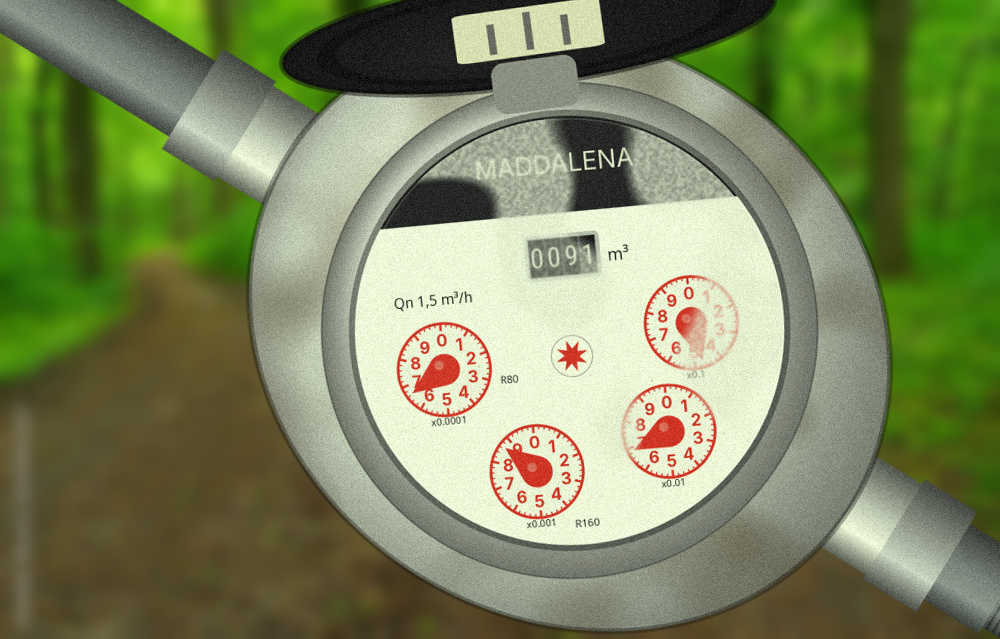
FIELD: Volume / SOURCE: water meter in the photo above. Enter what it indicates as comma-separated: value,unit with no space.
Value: 91.4686,m³
